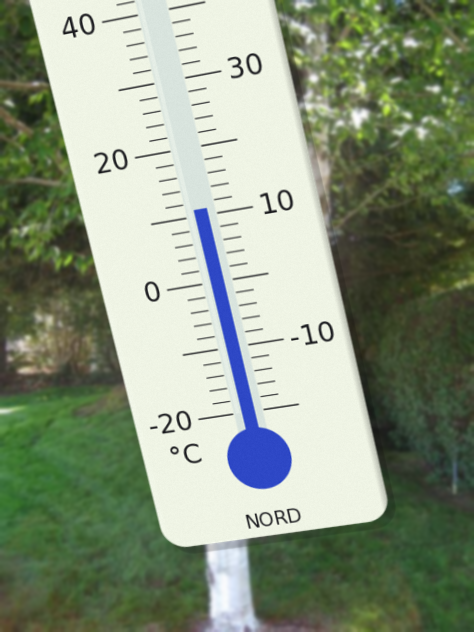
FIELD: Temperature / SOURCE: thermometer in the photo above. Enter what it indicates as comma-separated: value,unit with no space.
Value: 11,°C
